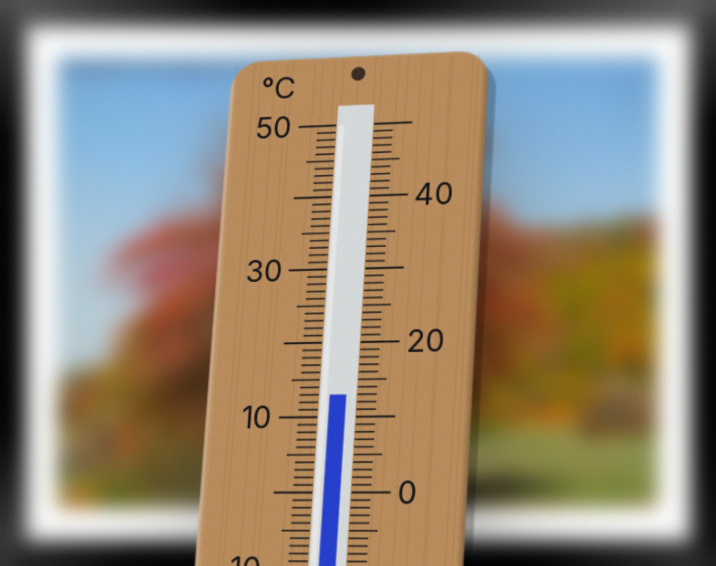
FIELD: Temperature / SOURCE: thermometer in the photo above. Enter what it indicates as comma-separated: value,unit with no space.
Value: 13,°C
